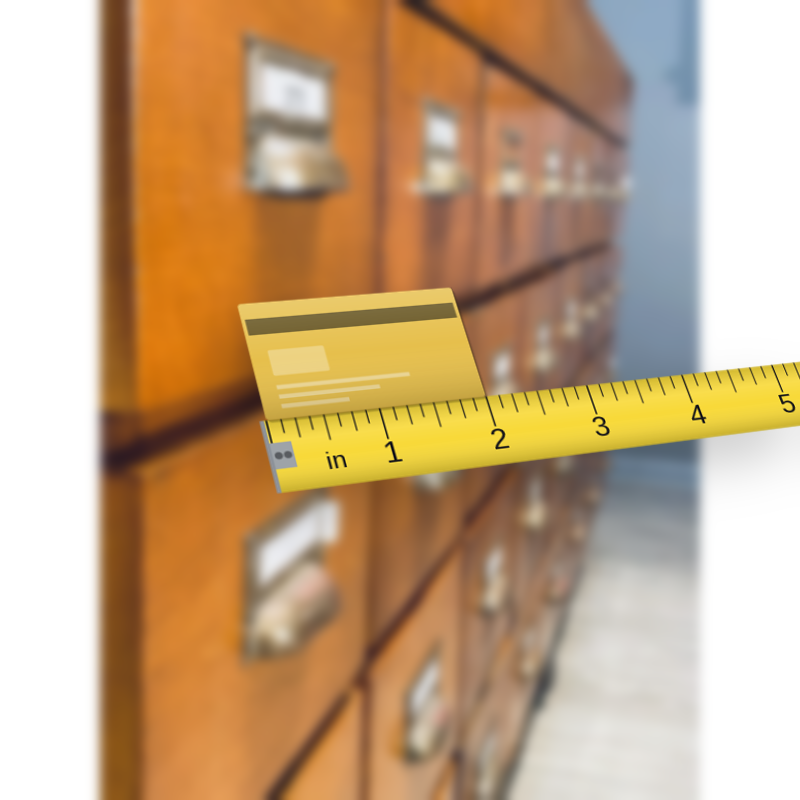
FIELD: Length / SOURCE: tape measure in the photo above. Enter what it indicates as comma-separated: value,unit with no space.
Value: 2,in
